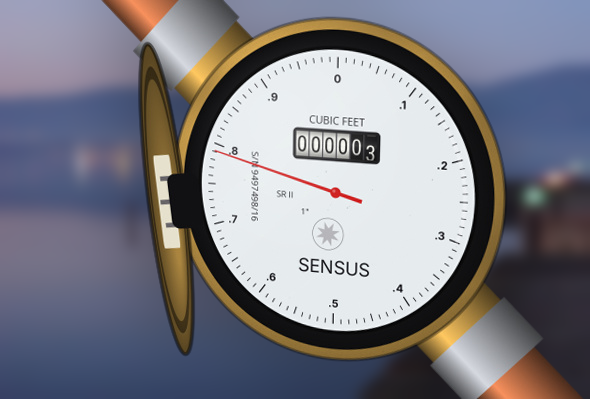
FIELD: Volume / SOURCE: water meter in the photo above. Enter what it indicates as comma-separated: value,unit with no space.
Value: 2.79,ft³
